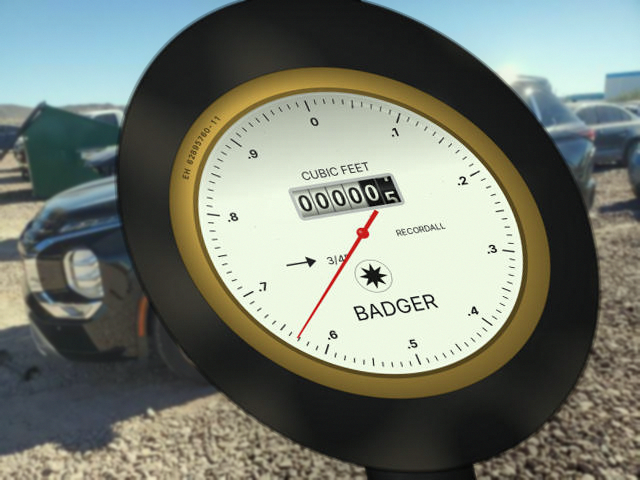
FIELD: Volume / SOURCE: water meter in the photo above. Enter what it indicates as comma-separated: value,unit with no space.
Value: 4.63,ft³
